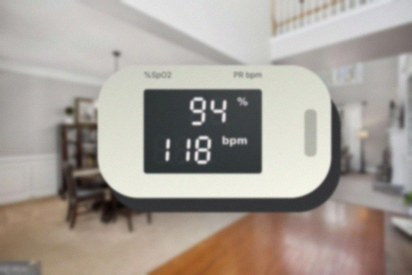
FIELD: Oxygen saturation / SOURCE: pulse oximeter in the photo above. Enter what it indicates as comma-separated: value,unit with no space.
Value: 94,%
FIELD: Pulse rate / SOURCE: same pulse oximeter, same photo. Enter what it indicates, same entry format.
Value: 118,bpm
